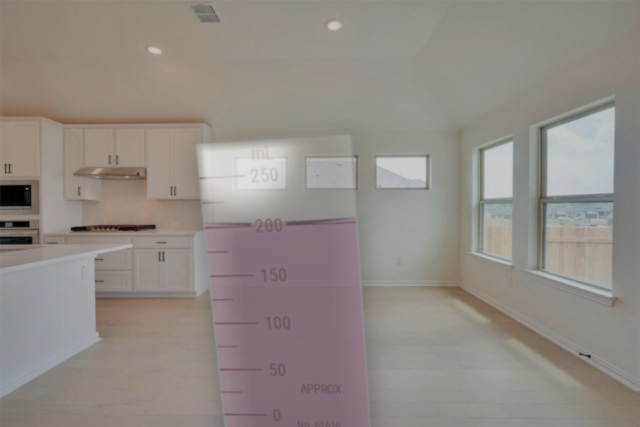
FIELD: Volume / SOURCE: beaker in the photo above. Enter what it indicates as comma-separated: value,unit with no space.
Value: 200,mL
